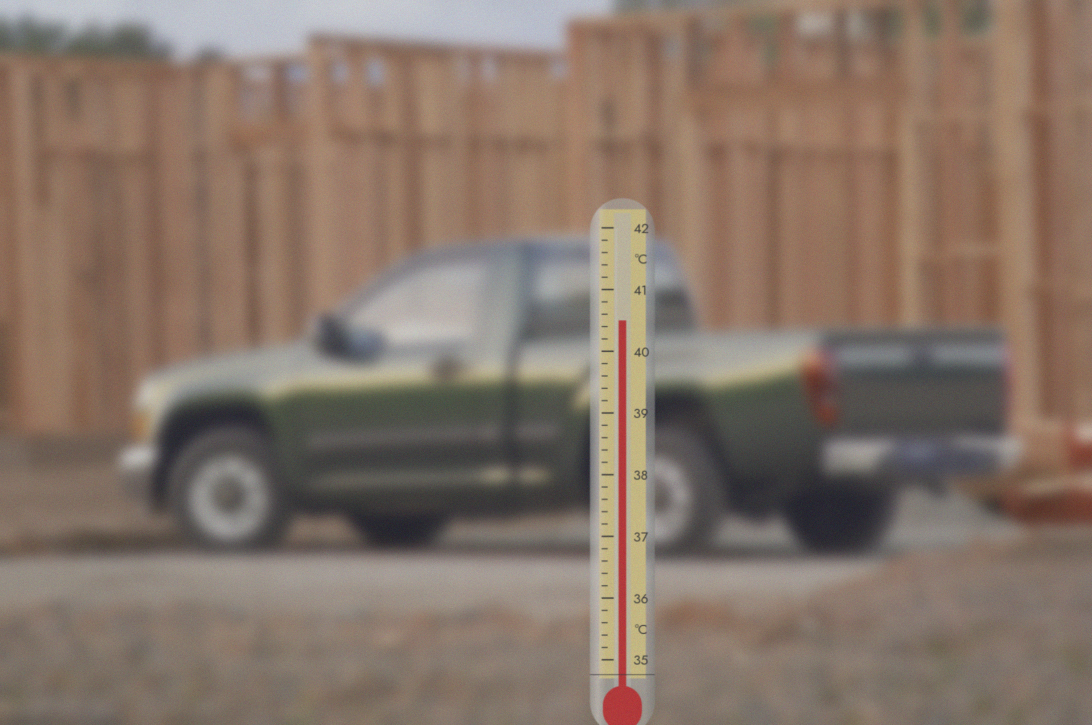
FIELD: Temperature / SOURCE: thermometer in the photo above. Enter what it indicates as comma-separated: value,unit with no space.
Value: 40.5,°C
